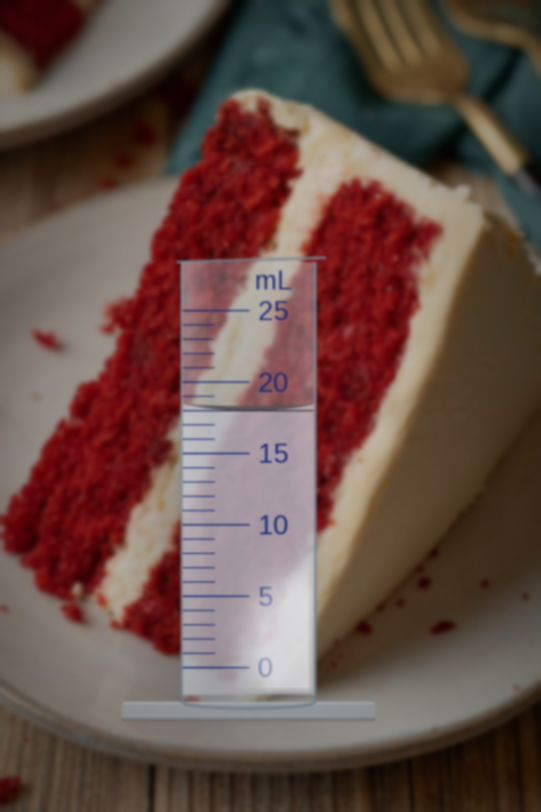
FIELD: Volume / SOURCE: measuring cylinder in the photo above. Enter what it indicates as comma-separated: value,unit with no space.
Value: 18,mL
